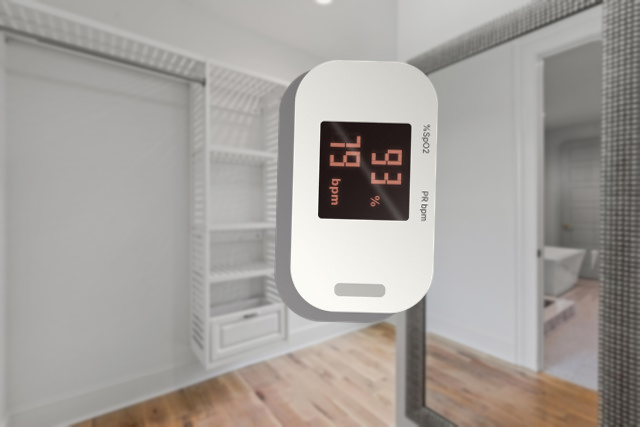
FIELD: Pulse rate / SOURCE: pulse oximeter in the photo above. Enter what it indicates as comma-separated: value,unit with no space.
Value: 79,bpm
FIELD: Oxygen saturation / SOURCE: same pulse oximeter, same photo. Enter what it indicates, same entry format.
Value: 93,%
